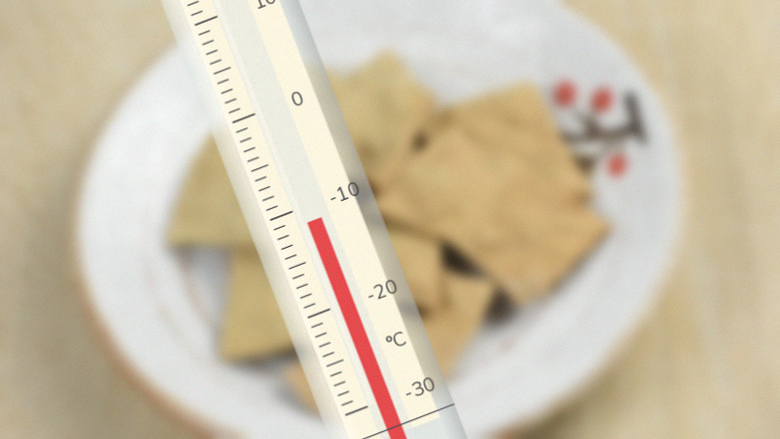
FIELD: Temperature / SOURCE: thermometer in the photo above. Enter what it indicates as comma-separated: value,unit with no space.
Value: -11.5,°C
